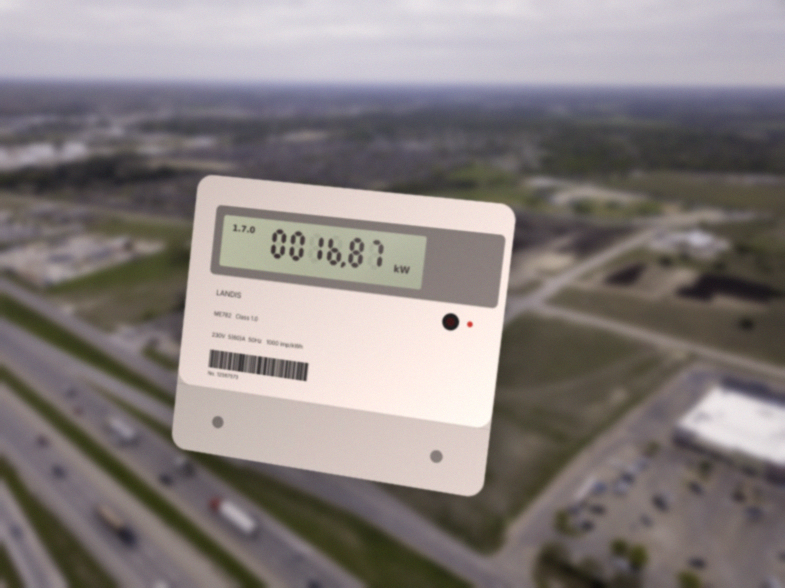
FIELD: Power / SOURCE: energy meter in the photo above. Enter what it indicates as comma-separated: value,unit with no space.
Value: 16.87,kW
